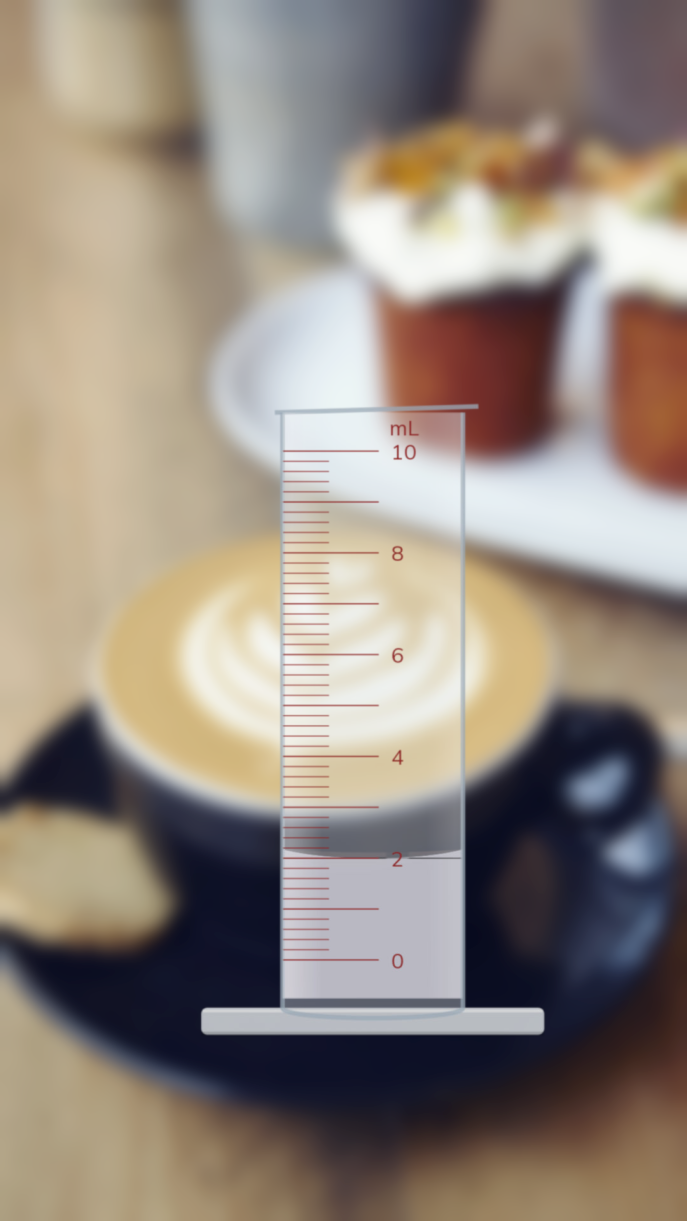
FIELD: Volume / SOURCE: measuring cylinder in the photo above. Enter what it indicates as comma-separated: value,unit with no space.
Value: 2,mL
